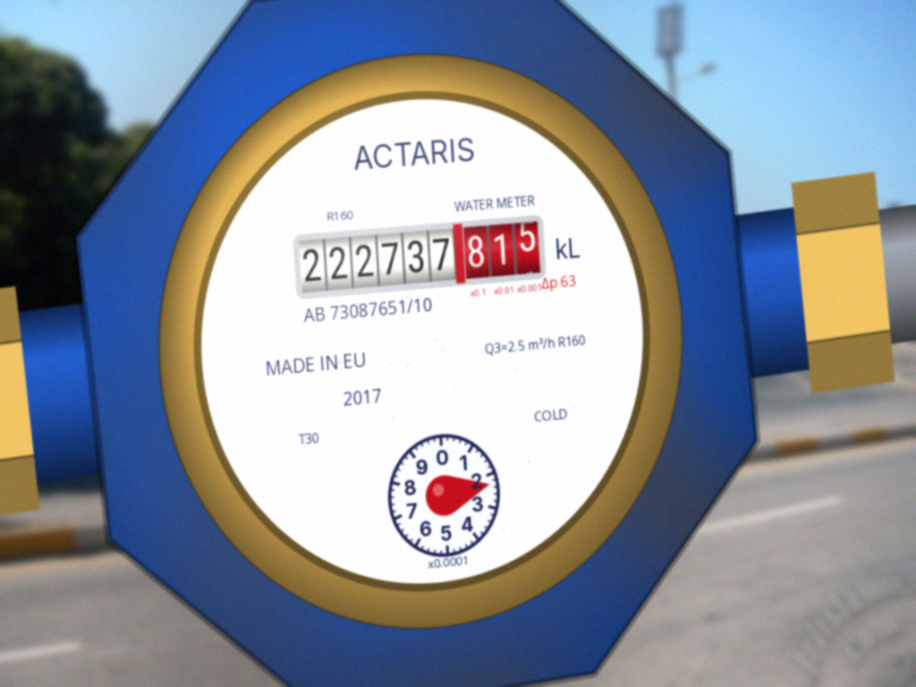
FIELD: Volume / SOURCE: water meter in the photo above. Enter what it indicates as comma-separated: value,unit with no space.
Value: 222737.8152,kL
